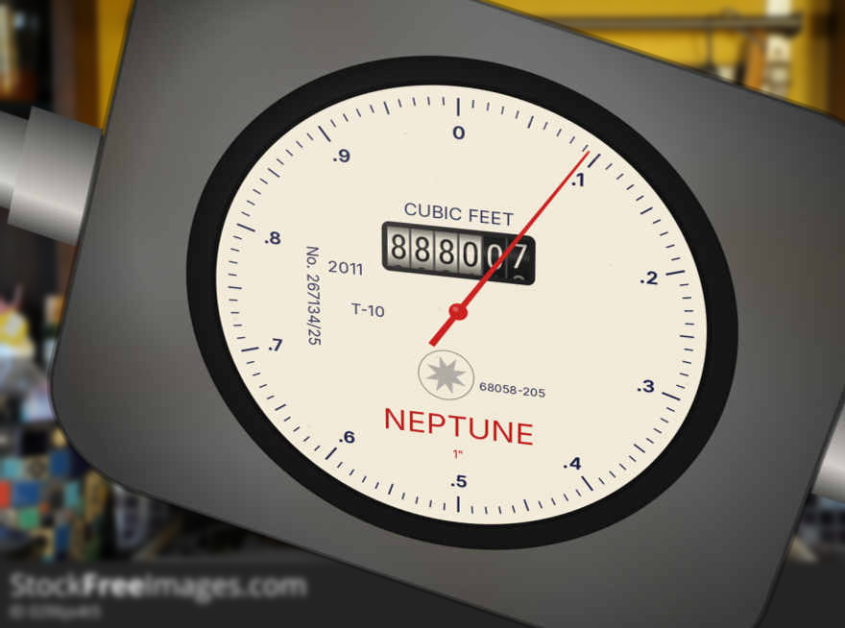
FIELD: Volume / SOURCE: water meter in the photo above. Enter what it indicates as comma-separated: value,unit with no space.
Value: 888007.09,ft³
